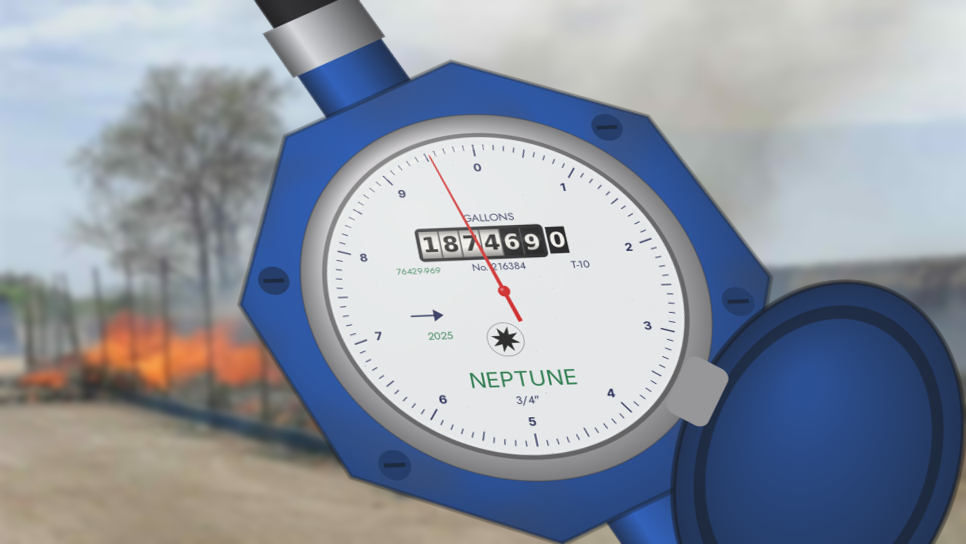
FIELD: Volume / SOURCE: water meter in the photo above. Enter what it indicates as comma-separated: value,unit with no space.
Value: 1874689.5,gal
